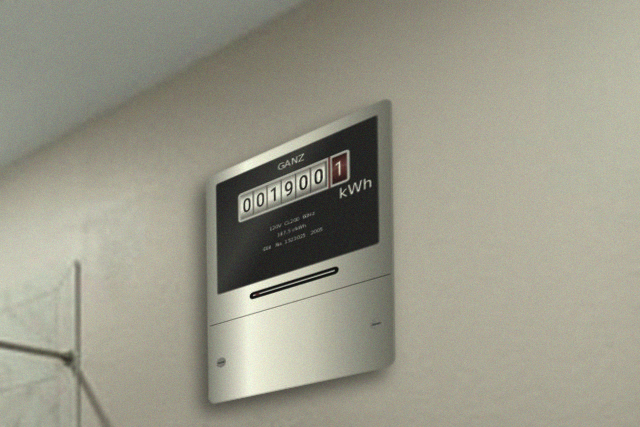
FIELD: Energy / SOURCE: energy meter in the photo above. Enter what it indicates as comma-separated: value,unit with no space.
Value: 1900.1,kWh
